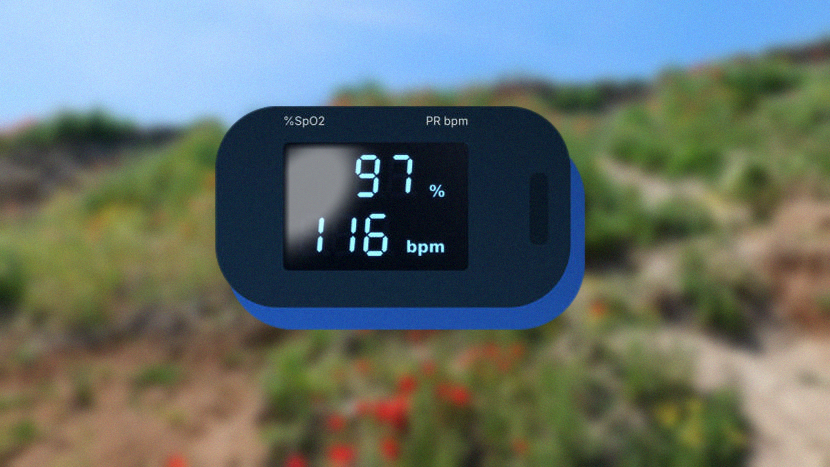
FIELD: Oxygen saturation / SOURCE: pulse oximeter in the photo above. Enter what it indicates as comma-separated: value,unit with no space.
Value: 97,%
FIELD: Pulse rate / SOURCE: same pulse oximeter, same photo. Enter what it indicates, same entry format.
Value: 116,bpm
